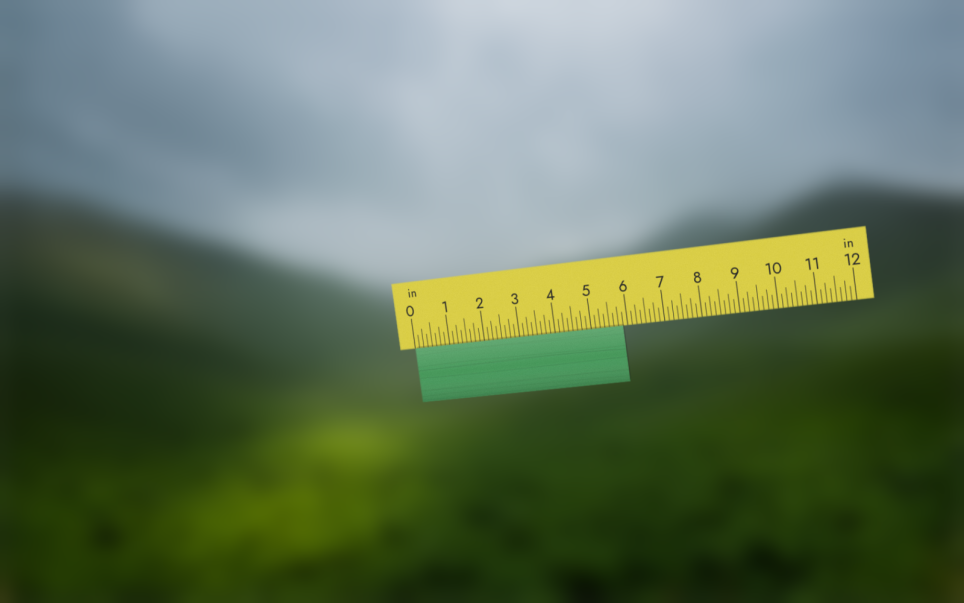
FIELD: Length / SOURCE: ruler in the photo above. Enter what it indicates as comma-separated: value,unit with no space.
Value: 5.875,in
